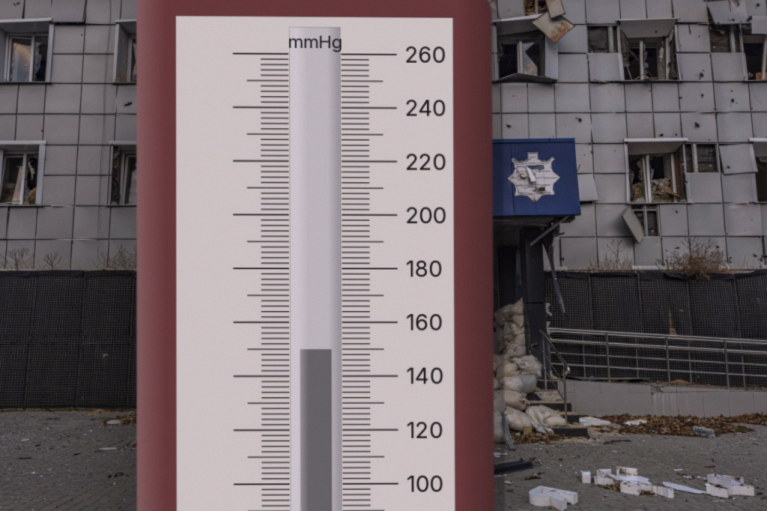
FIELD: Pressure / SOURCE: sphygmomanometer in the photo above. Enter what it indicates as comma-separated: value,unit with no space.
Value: 150,mmHg
